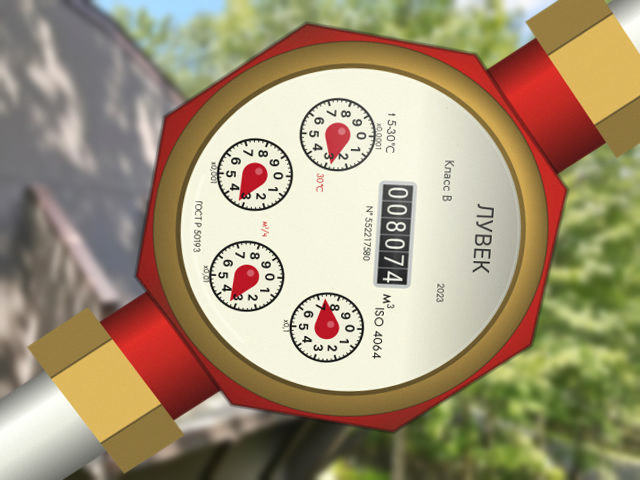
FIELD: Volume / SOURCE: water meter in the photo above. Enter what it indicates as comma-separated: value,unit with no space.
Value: 8074.7332,m³
